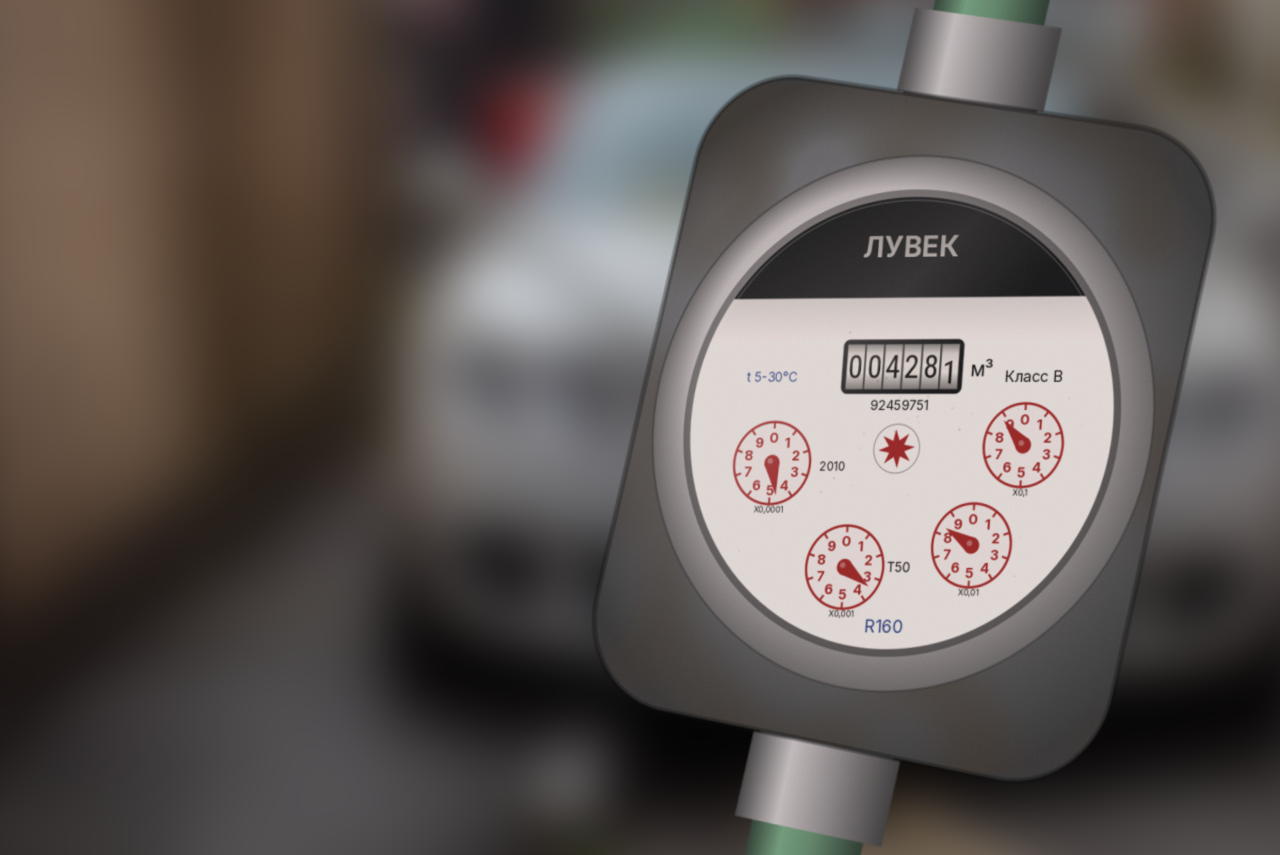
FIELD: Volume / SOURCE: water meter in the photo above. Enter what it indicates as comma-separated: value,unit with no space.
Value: 4280.8834,m³
